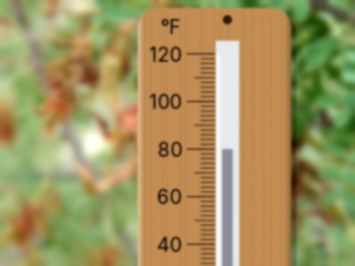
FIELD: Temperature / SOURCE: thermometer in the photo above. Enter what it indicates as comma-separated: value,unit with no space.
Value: 80,°F
